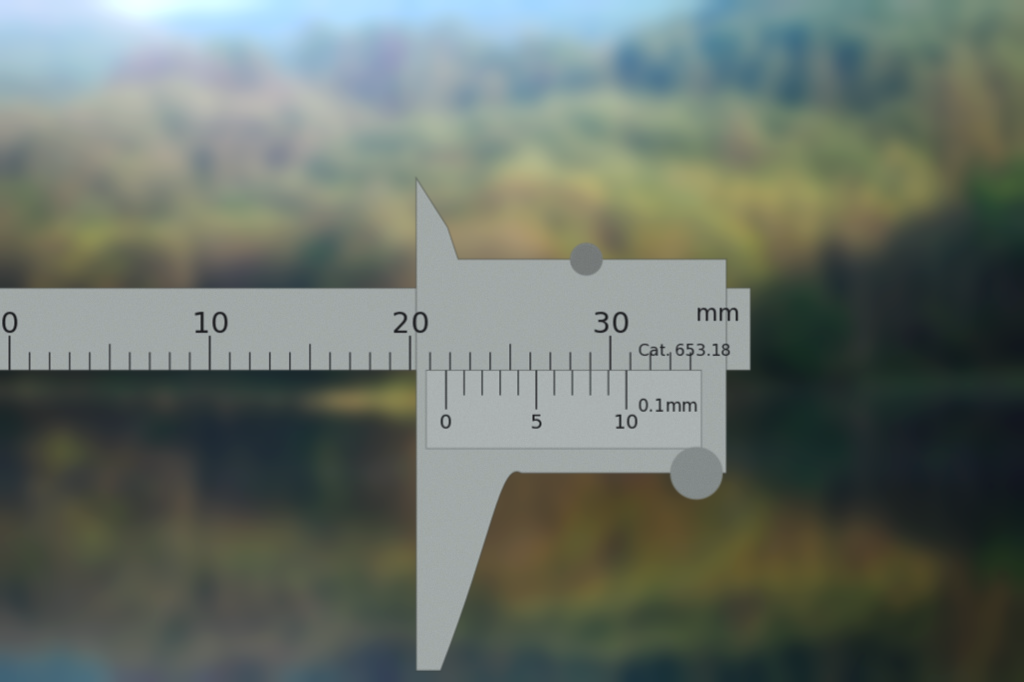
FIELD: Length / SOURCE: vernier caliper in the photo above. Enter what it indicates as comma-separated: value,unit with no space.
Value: 21.8,mm
